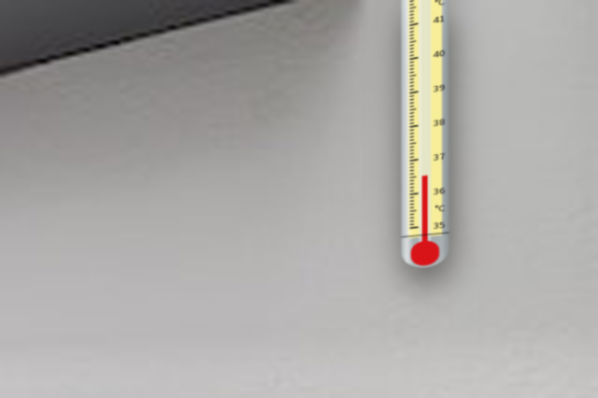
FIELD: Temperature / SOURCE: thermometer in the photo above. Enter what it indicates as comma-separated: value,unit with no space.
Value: 36.5,°C
